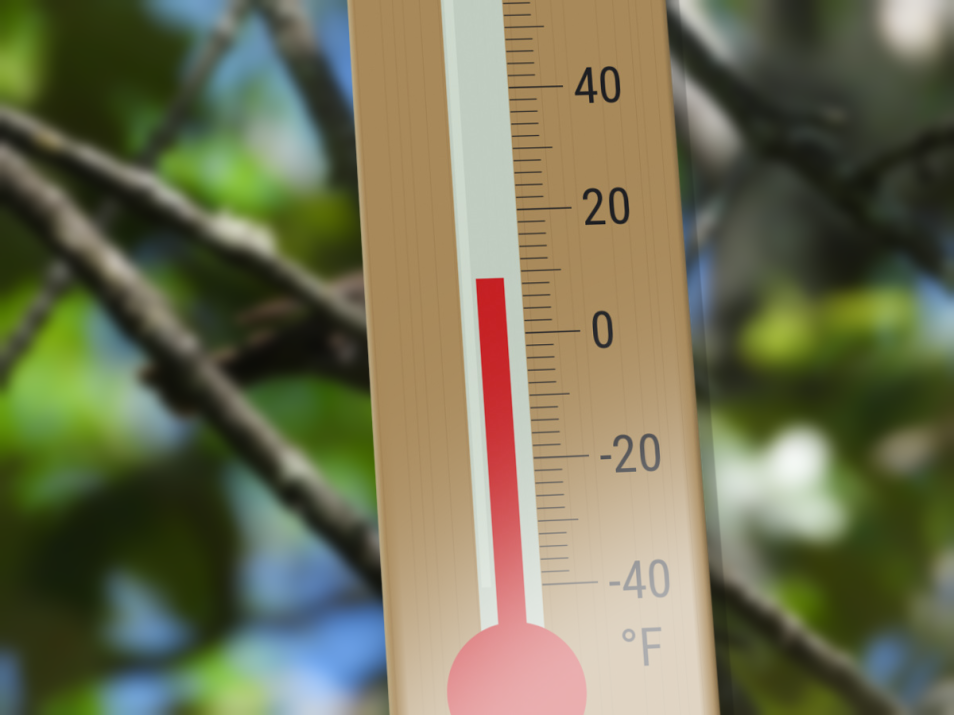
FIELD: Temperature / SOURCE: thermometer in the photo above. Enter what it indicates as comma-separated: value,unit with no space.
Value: 9,°F
